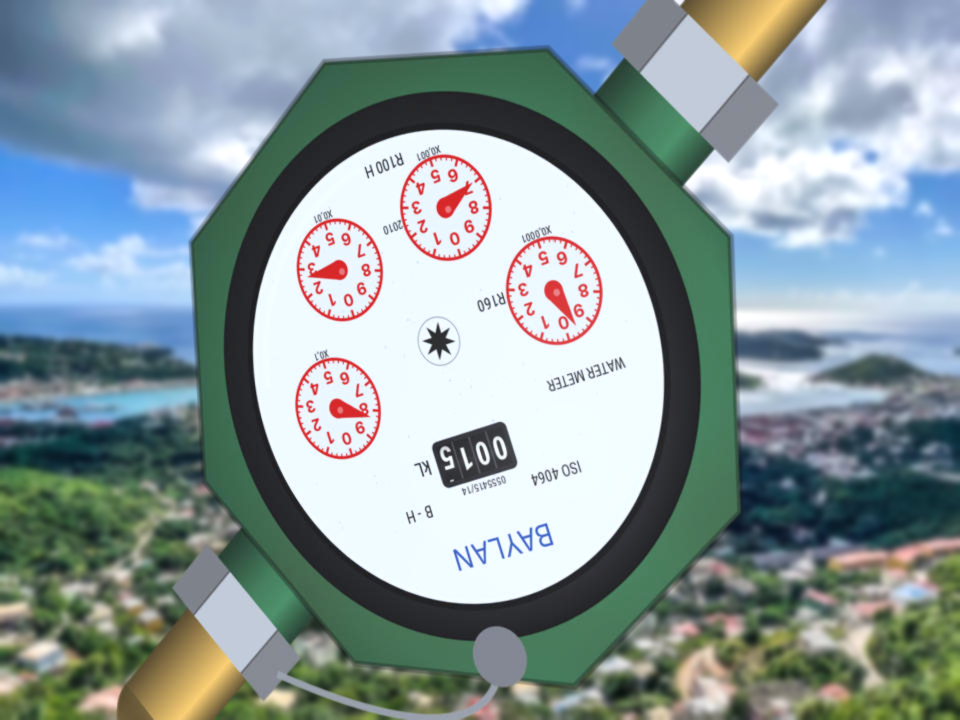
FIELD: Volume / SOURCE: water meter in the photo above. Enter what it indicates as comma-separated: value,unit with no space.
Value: 14.8269,kL
